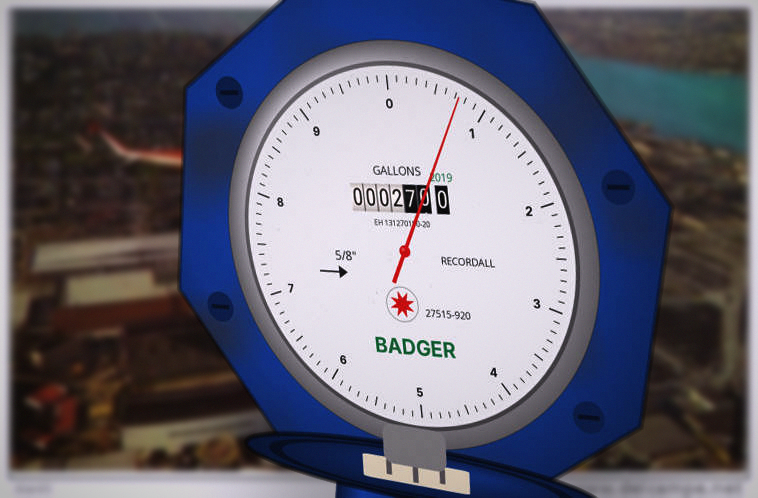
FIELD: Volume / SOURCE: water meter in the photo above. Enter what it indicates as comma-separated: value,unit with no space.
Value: 2700.7,gal
